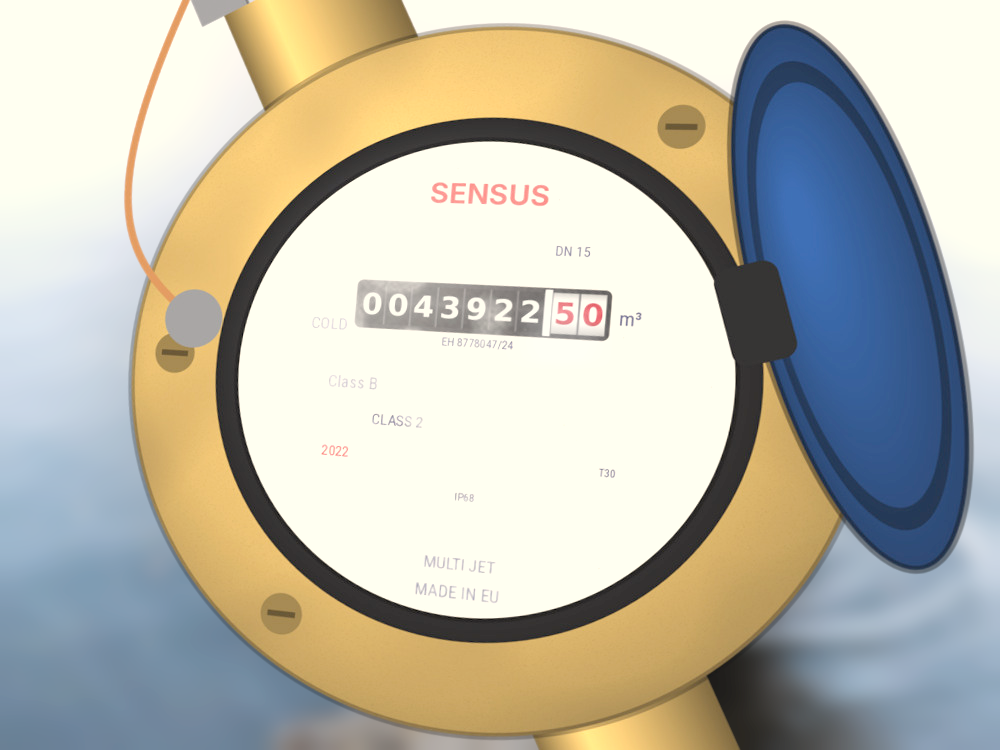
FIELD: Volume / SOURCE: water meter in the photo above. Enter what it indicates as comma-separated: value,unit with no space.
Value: 43922.50,m³
